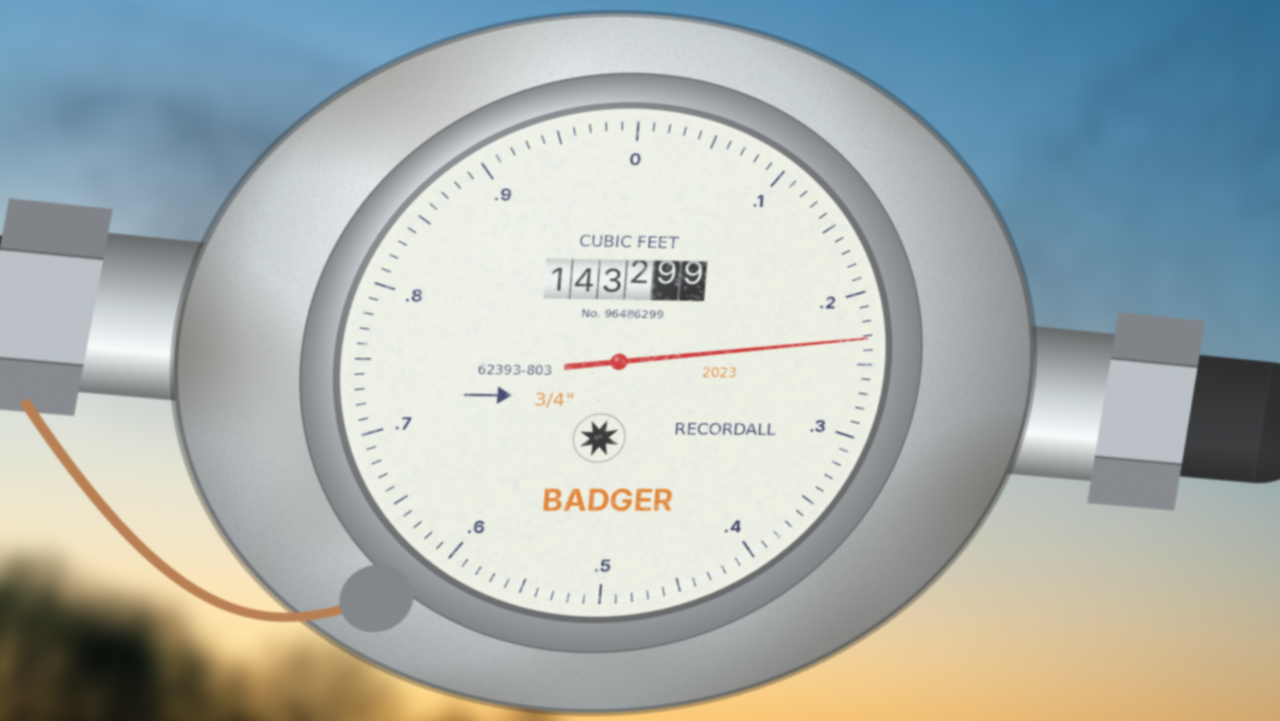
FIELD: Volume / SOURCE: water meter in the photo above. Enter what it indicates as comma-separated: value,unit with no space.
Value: 143299.23,ft³
